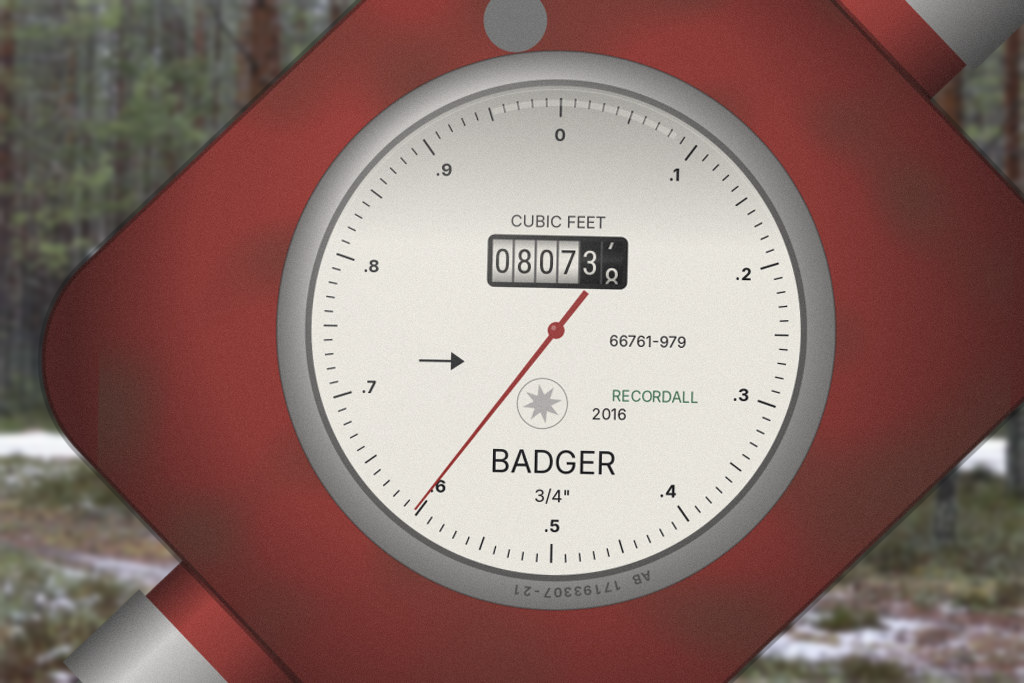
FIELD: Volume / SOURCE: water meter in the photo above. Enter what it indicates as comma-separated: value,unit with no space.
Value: 80737.60,ft³
